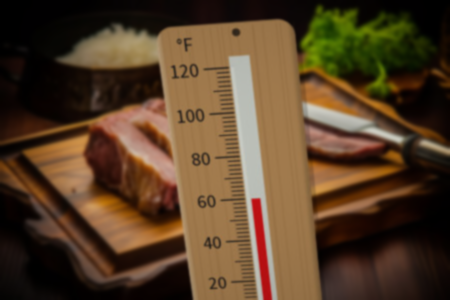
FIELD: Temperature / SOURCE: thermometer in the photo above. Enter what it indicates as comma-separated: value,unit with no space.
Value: 60,°F
